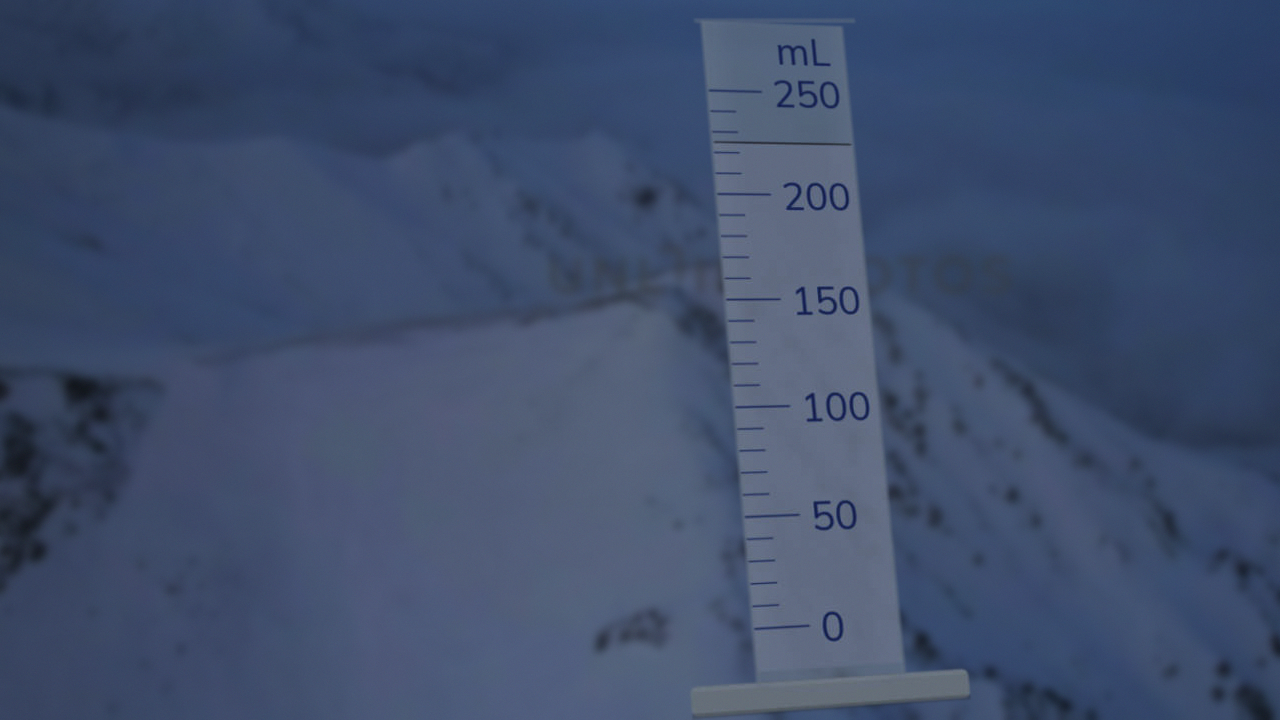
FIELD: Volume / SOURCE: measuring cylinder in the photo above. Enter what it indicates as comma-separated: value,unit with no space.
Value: 225,mL
